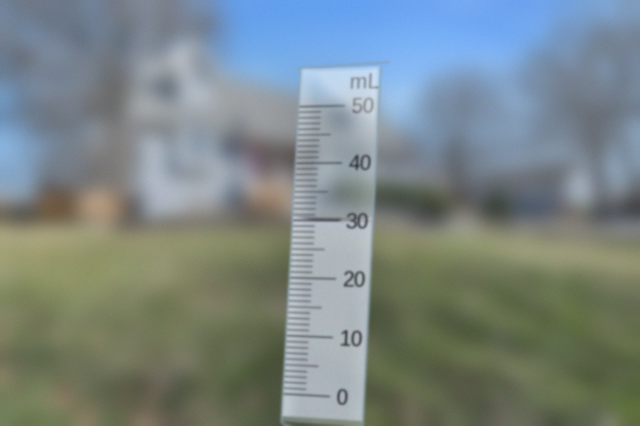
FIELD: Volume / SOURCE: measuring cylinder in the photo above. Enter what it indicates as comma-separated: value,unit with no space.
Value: 30,mL
